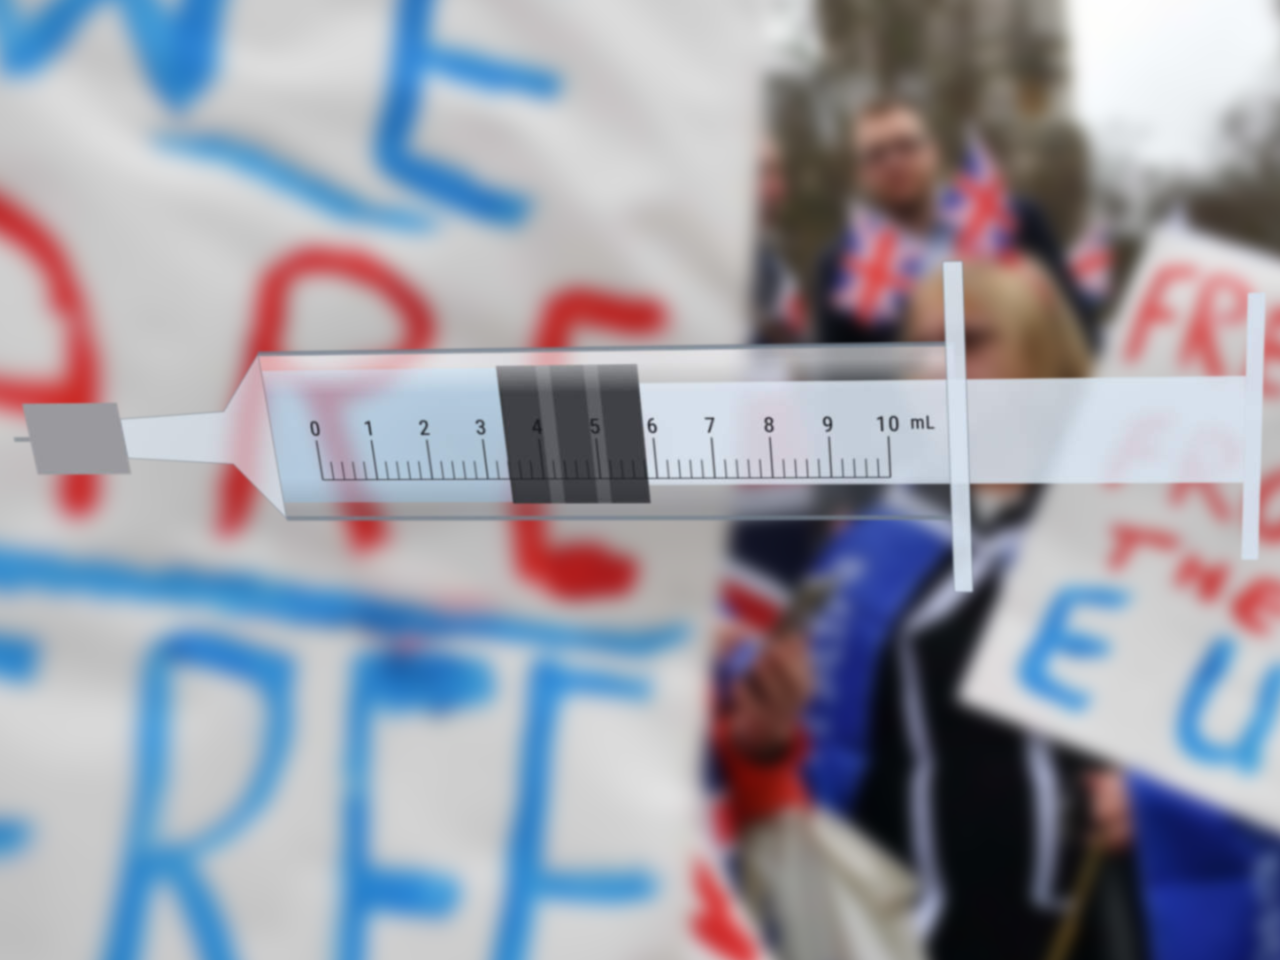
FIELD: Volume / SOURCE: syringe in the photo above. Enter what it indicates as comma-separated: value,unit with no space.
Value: 3.4,mL
